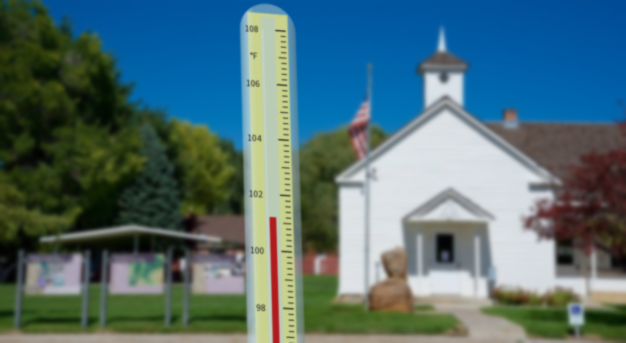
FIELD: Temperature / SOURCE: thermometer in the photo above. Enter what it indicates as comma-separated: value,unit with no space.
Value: 101.2,°F
